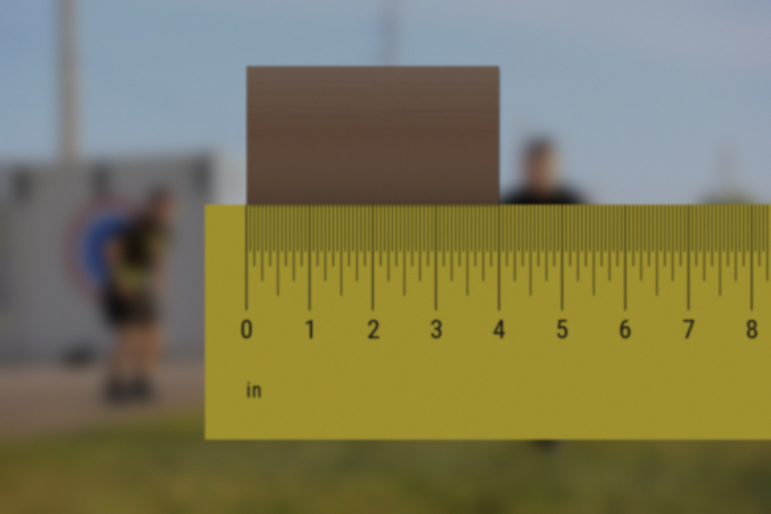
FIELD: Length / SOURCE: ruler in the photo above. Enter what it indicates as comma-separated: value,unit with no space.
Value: 4,in
